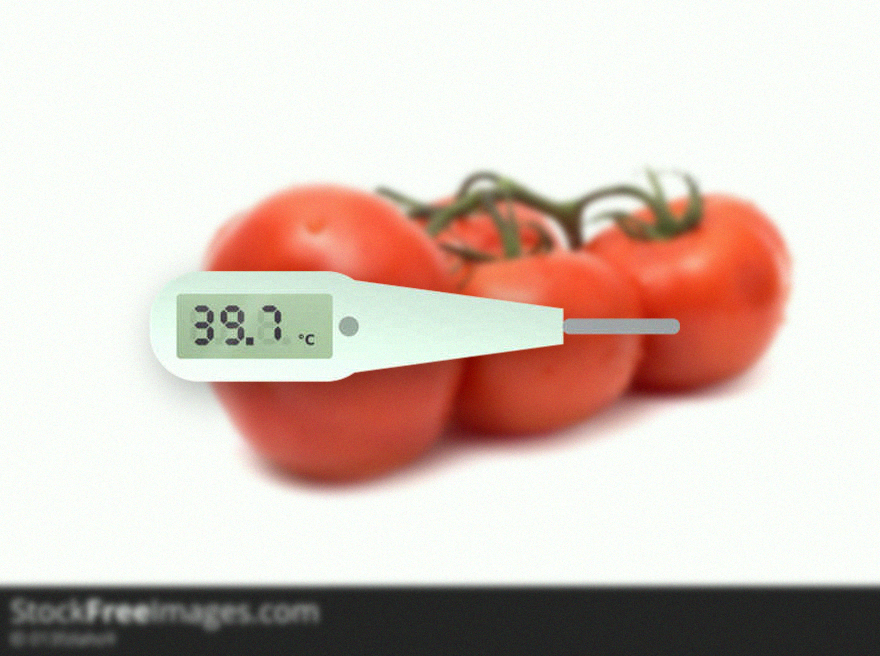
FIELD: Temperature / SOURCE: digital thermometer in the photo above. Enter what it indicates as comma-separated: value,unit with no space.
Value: 39.7,°C
